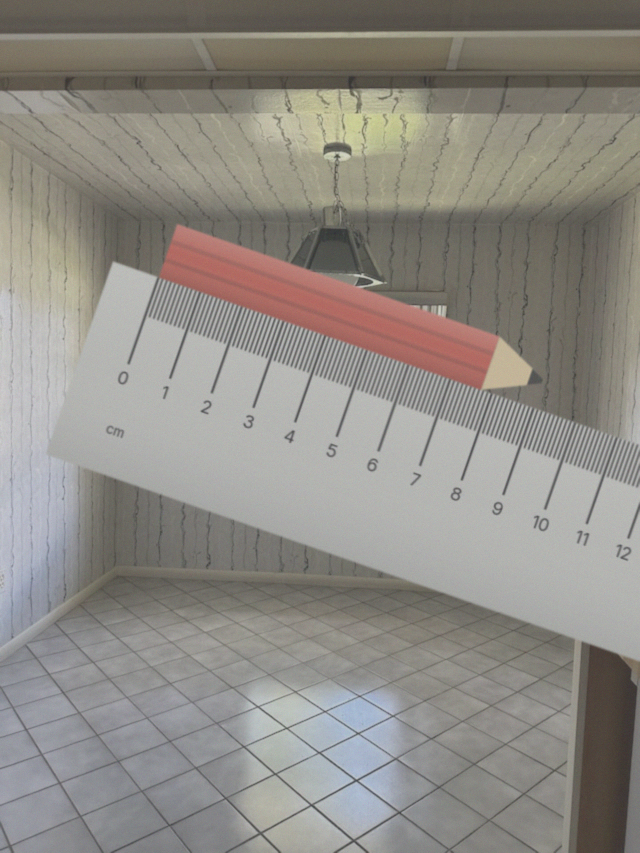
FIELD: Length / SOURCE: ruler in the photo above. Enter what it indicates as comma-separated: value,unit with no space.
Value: 9,cm
